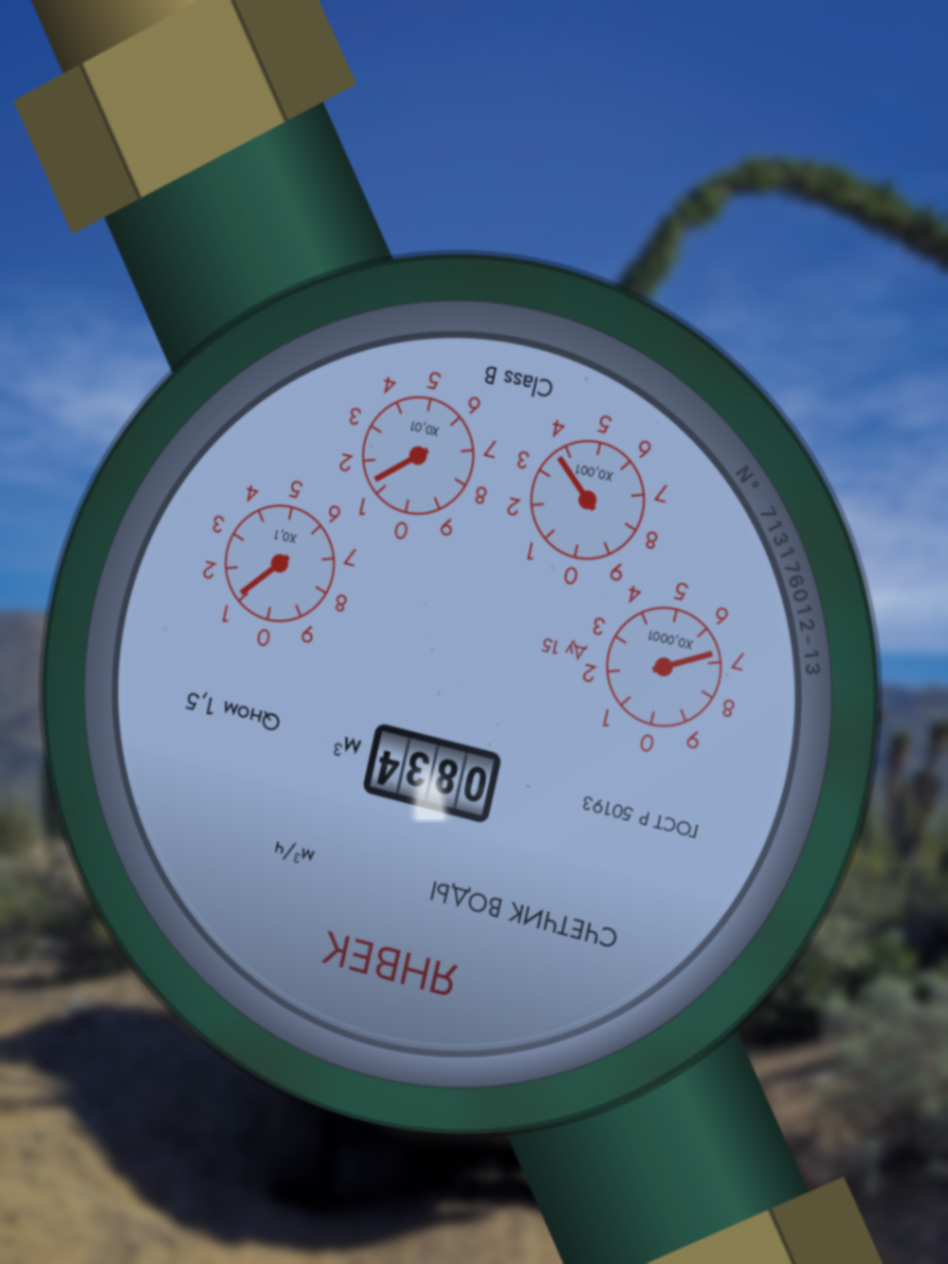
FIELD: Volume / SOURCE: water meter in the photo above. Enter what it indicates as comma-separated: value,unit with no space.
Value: 834.1136,m³
